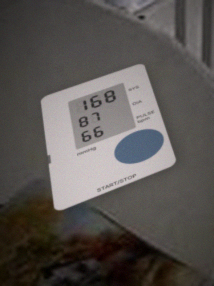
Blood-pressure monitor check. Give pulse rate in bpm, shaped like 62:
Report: 66
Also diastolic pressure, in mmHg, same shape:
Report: 87
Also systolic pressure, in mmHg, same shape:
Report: 168
